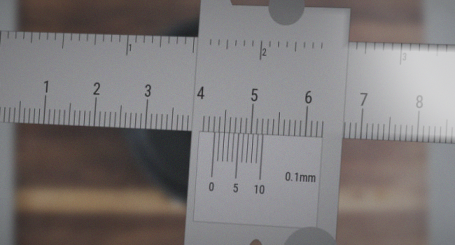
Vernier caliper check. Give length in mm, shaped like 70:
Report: 43.2
